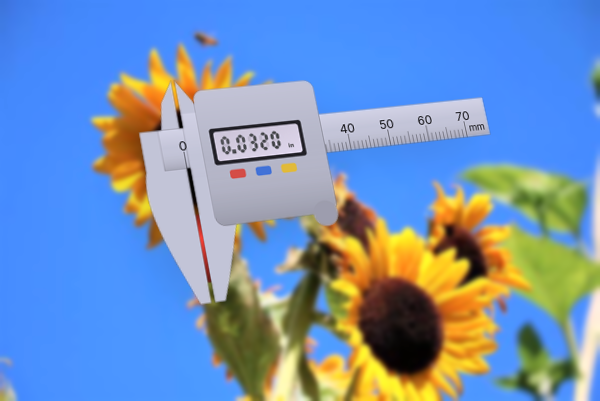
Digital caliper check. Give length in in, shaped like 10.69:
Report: 0.0320
